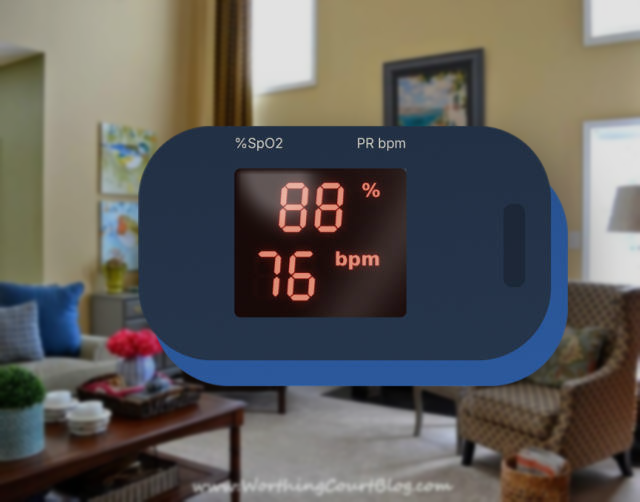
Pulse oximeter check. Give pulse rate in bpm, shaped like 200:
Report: 76
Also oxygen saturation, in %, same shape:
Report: 88
